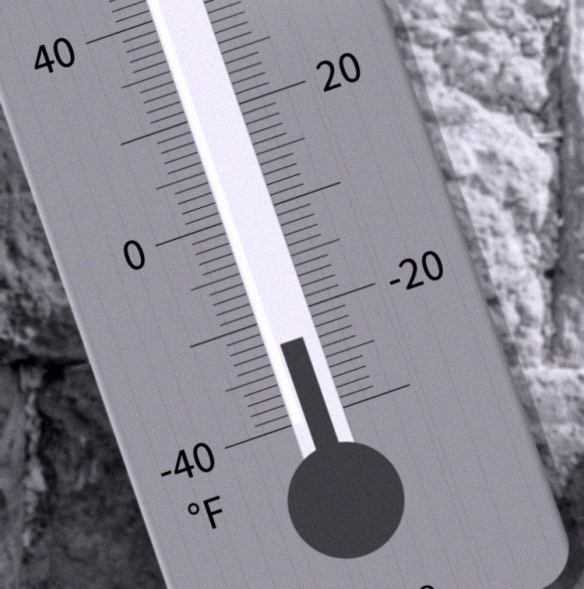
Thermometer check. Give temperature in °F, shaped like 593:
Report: -25
